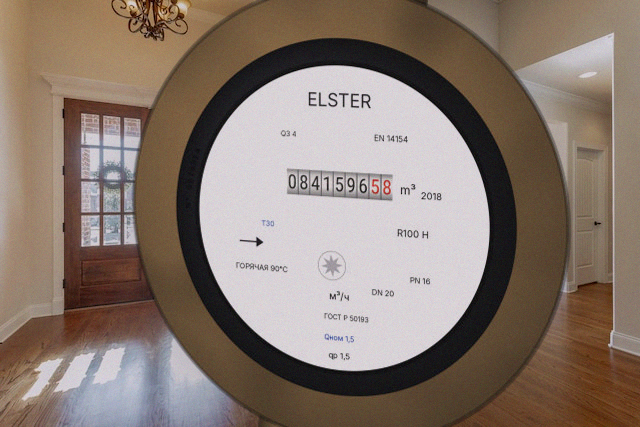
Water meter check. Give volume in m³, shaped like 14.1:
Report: 841596.58
